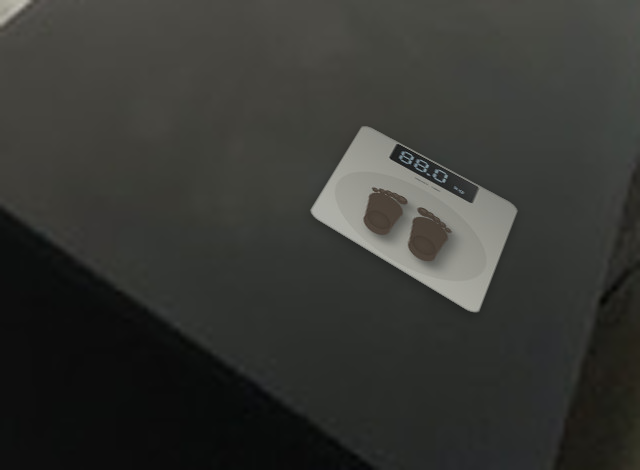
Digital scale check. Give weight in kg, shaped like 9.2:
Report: 88.0
